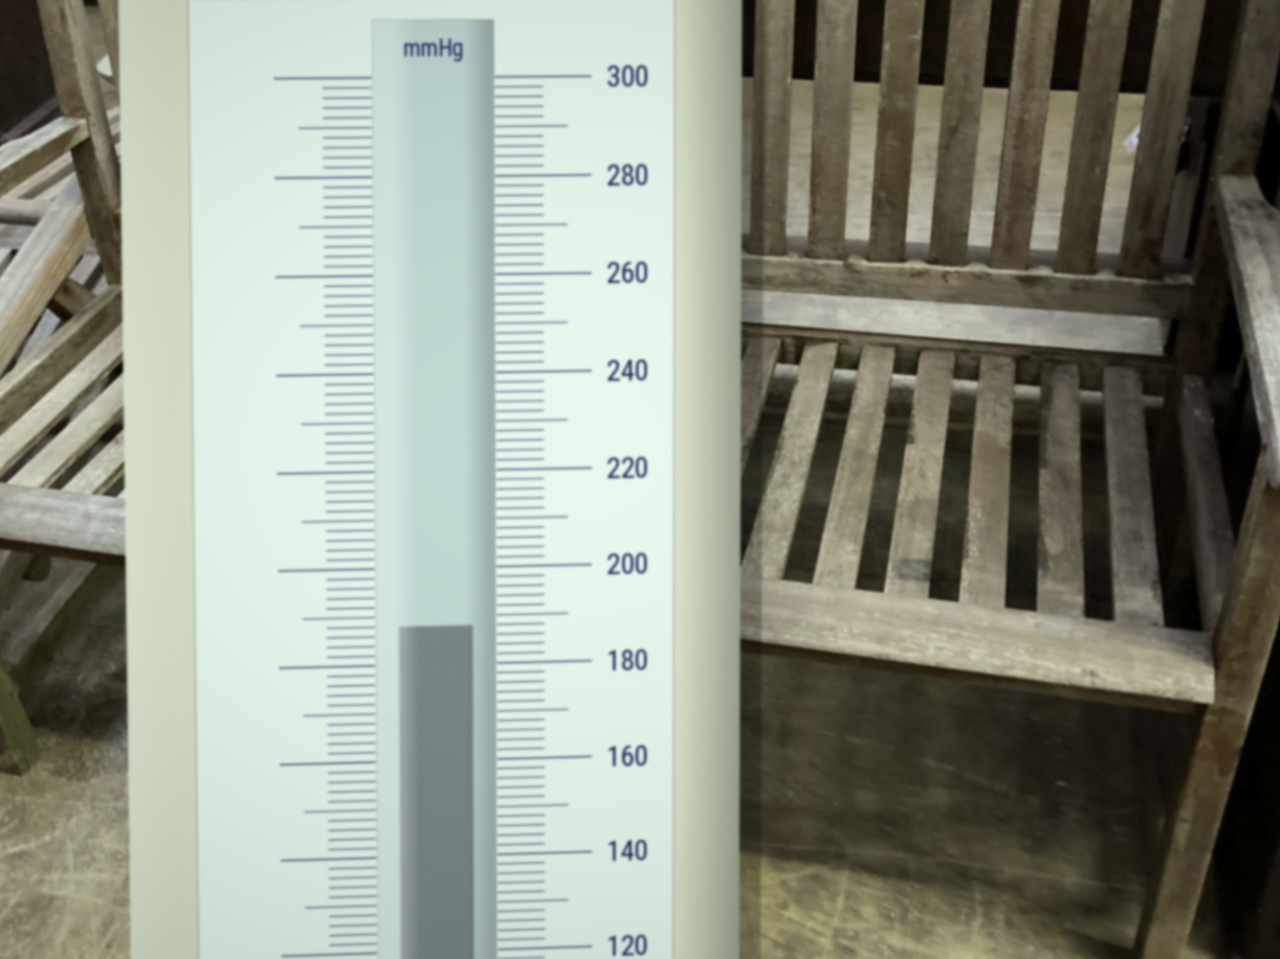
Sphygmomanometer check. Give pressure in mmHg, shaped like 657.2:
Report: 188
